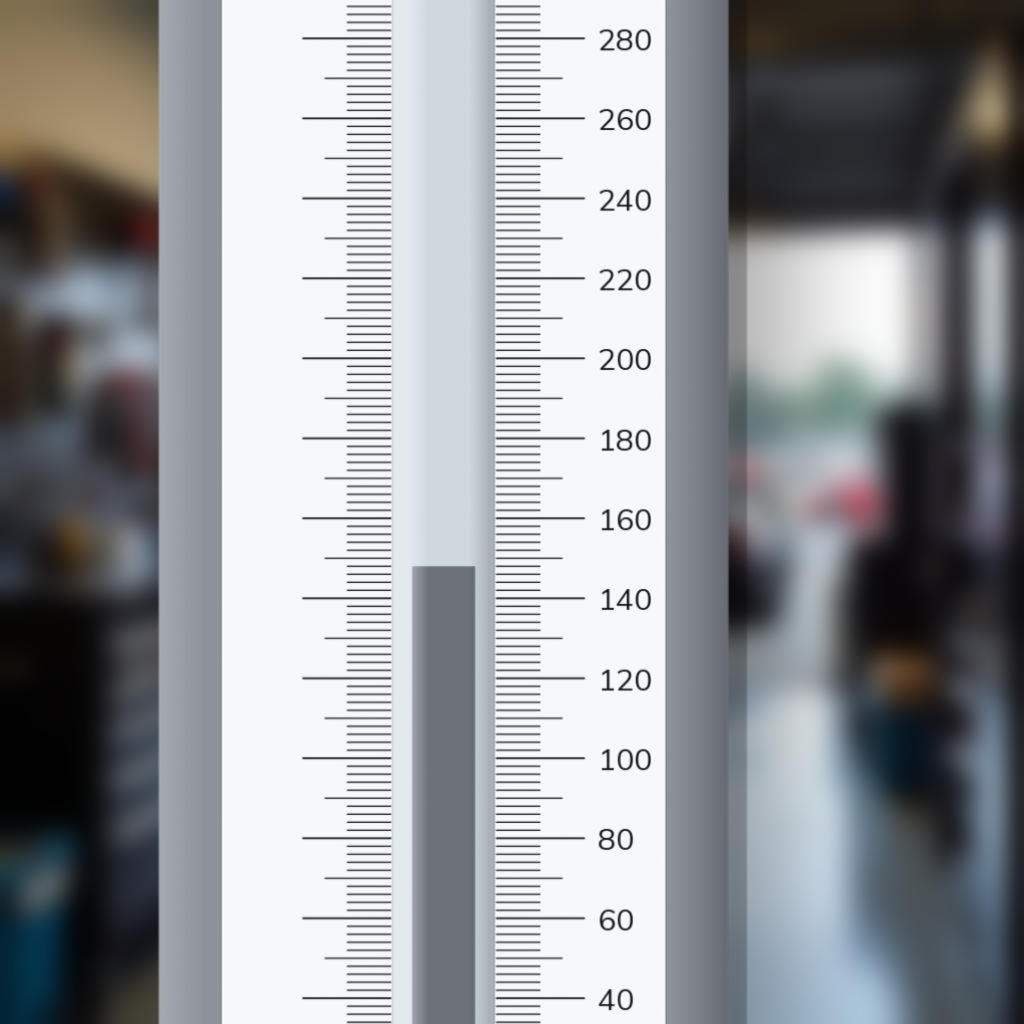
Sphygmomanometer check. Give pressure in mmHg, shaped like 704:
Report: 148
